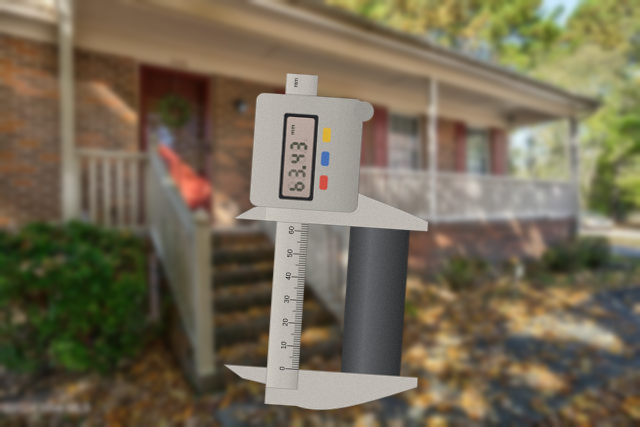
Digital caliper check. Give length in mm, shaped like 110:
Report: 63.43
